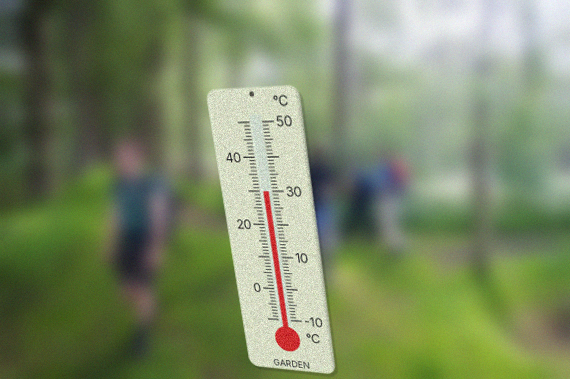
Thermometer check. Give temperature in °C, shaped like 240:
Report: 30
